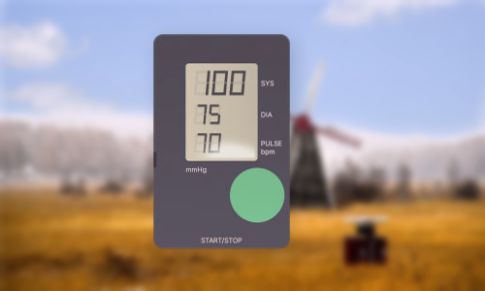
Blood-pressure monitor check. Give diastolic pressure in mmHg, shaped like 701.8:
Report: 75
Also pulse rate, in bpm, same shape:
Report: 70
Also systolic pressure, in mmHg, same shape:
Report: 100
